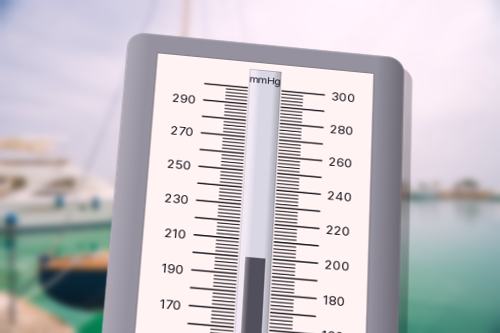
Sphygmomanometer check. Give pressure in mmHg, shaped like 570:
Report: 200
